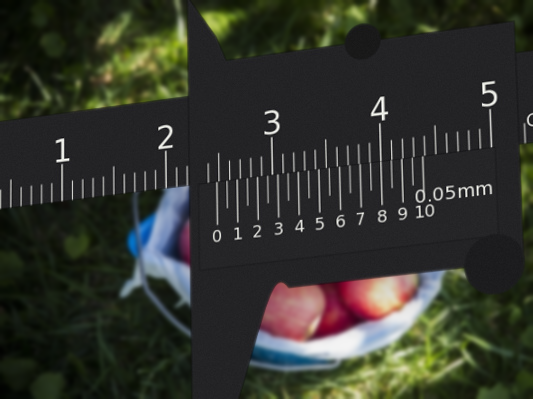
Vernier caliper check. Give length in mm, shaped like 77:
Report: 24.8
